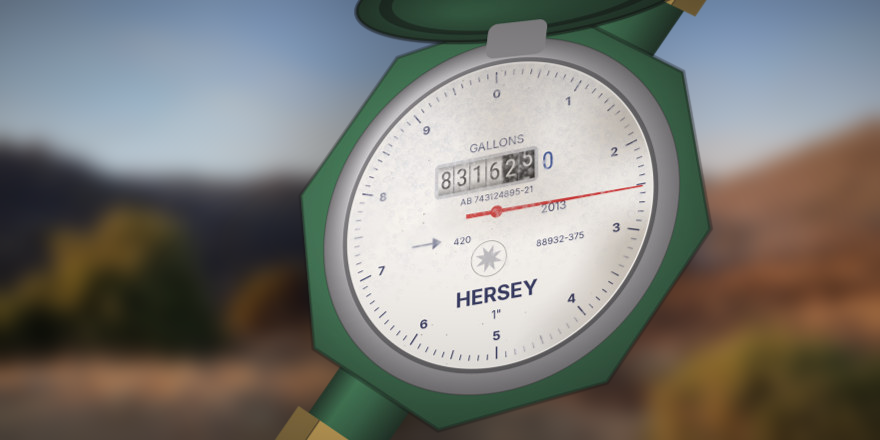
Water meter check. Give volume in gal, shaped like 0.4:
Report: 8316252.5
